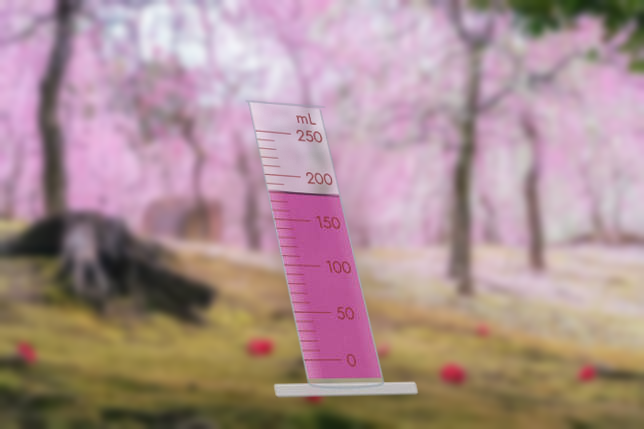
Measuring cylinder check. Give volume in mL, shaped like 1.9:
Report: 180
